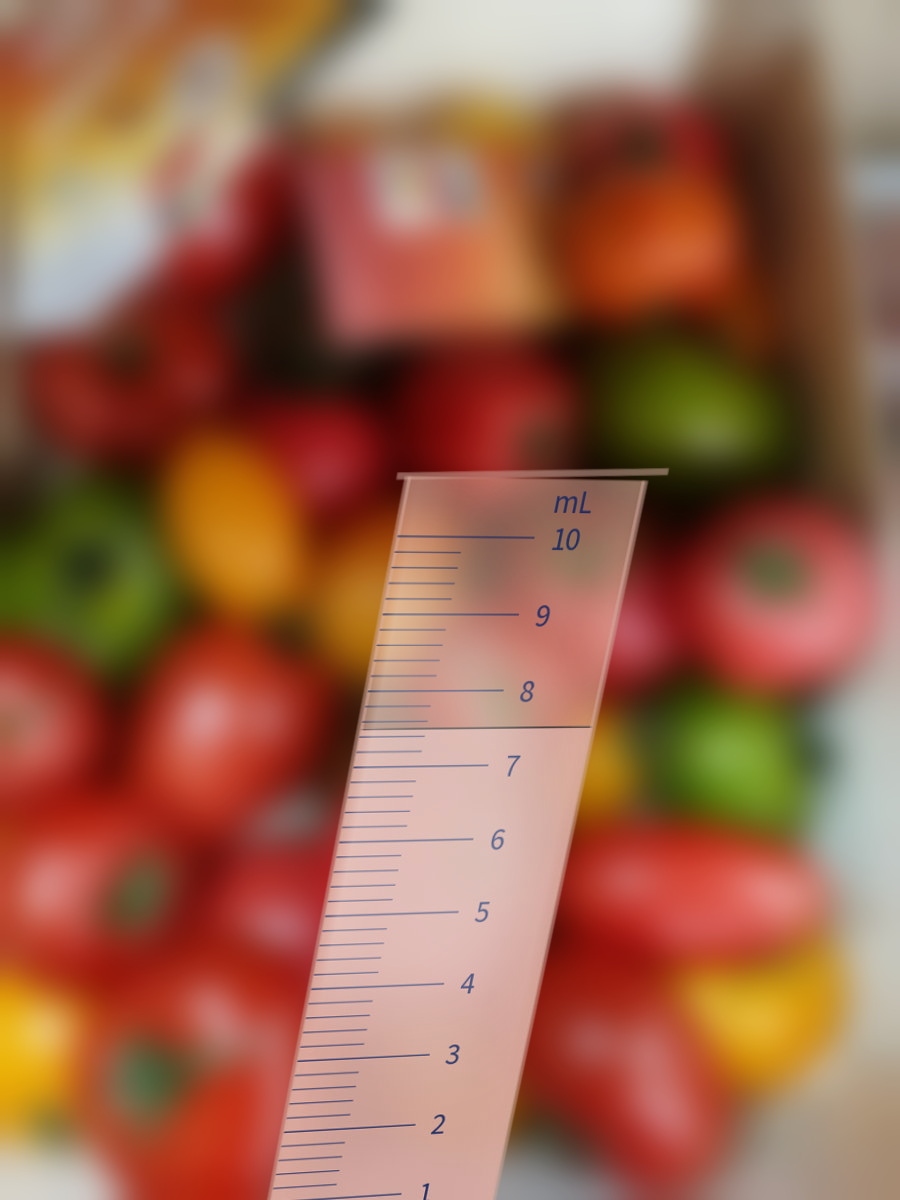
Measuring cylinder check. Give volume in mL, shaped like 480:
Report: 7.5
